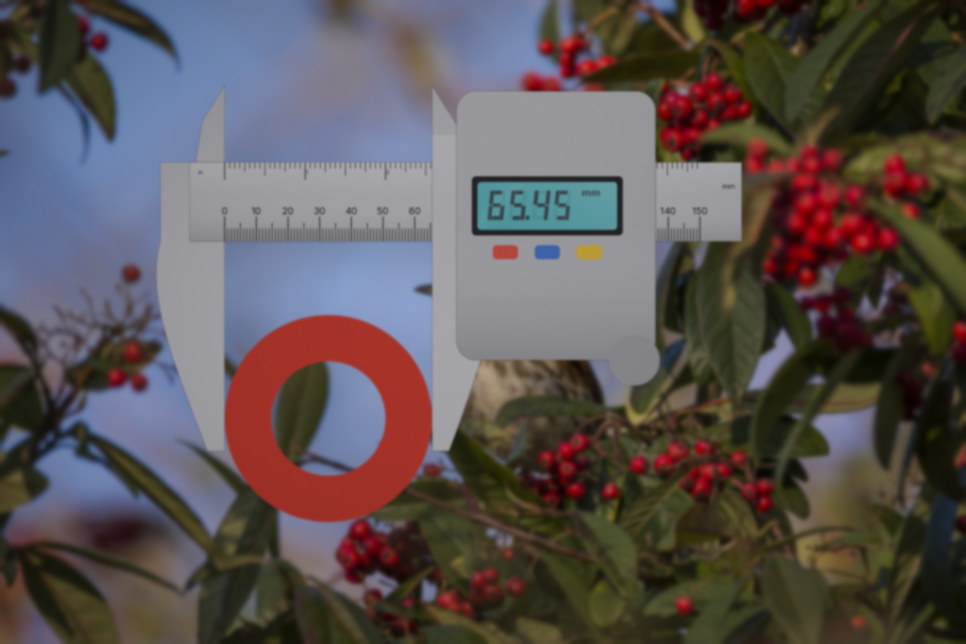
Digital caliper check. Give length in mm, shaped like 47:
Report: 65.45
